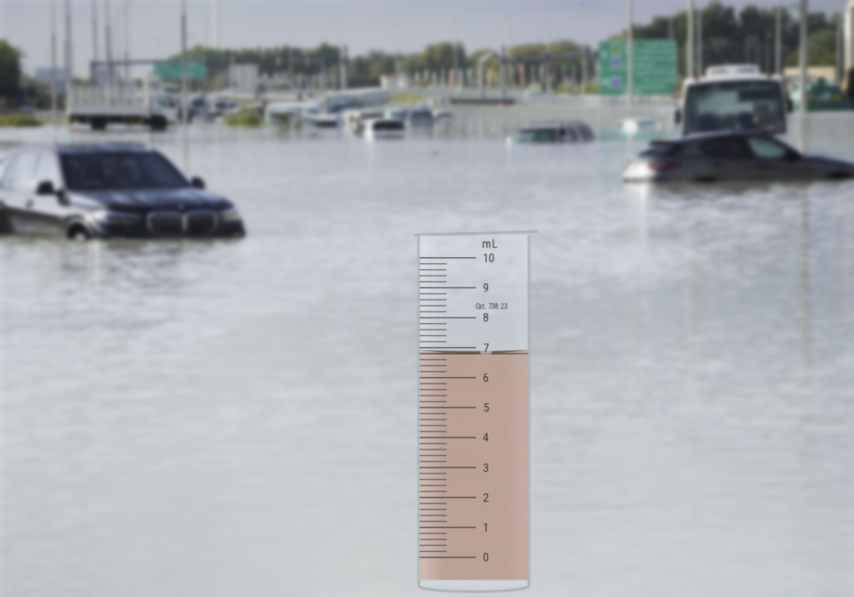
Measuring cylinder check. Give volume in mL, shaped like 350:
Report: 6.8
